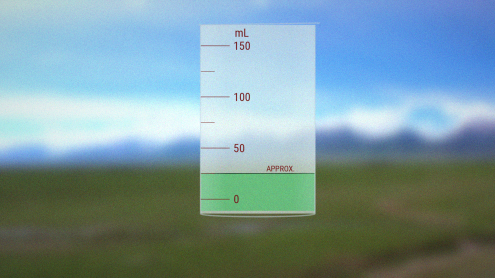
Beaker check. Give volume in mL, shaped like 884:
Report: 25
